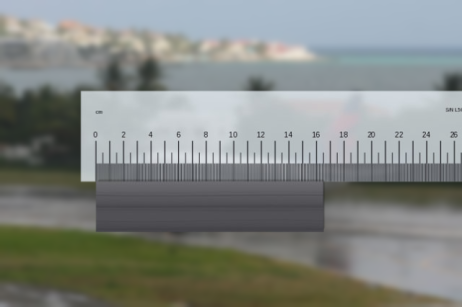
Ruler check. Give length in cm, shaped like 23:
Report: 16.5
